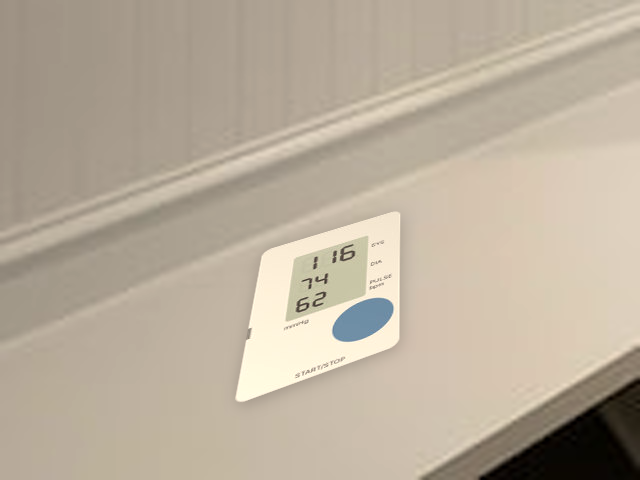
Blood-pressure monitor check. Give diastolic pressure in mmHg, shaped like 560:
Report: 74
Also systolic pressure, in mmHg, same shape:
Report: 116
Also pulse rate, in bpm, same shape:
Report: 62
